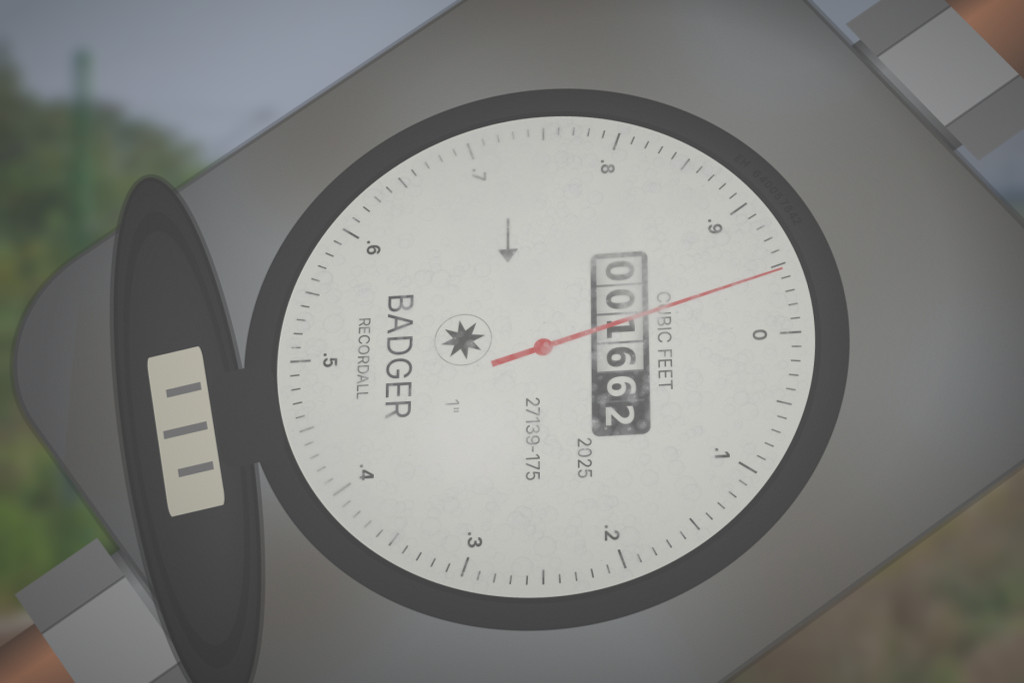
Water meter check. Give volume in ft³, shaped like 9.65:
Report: 1661.95
